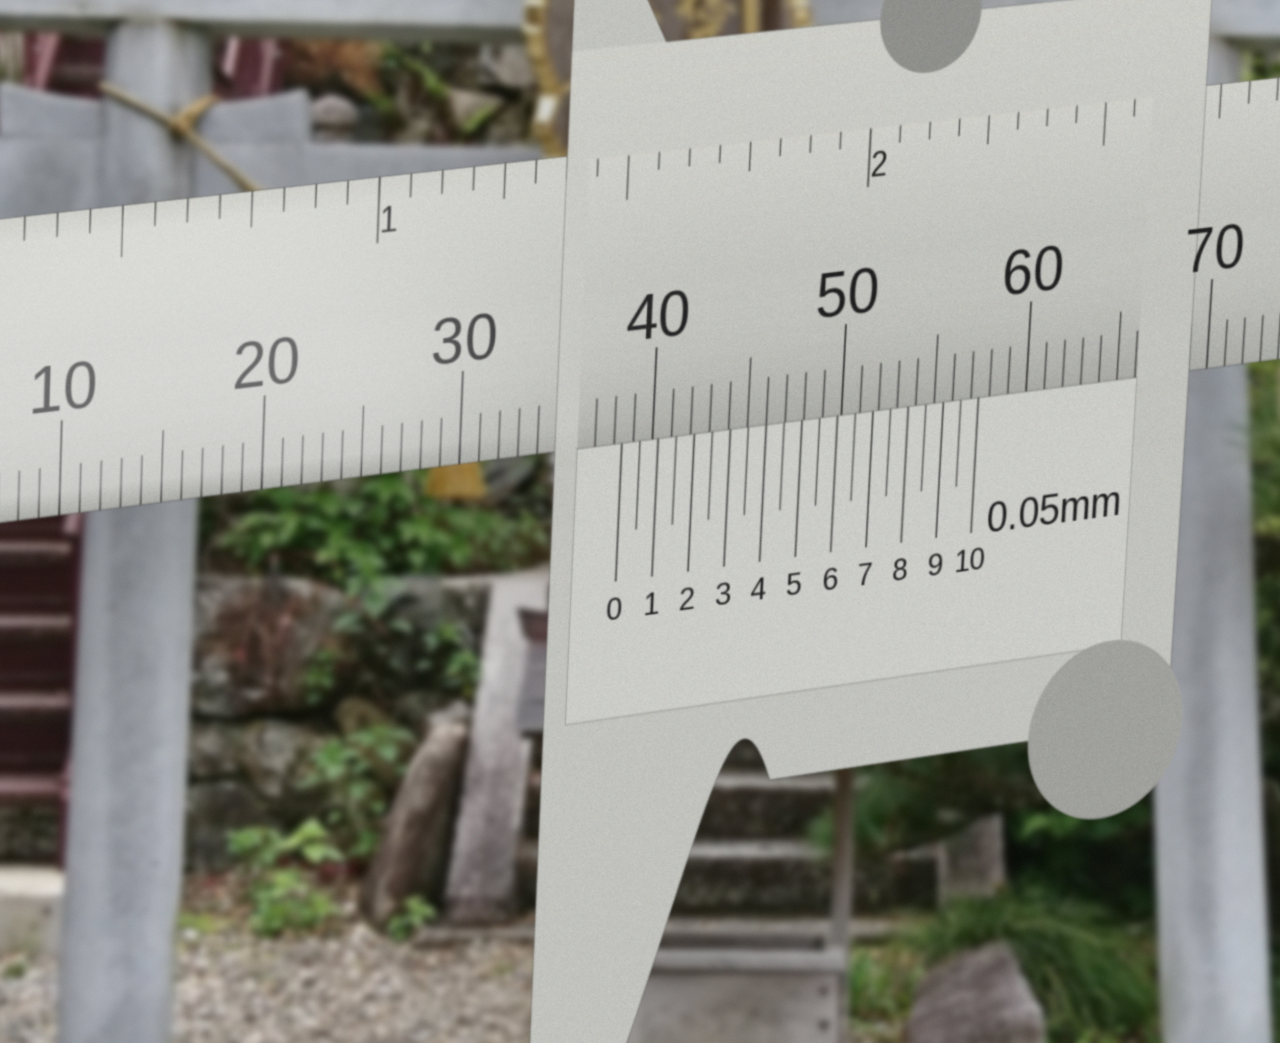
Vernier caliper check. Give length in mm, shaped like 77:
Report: 38.4
